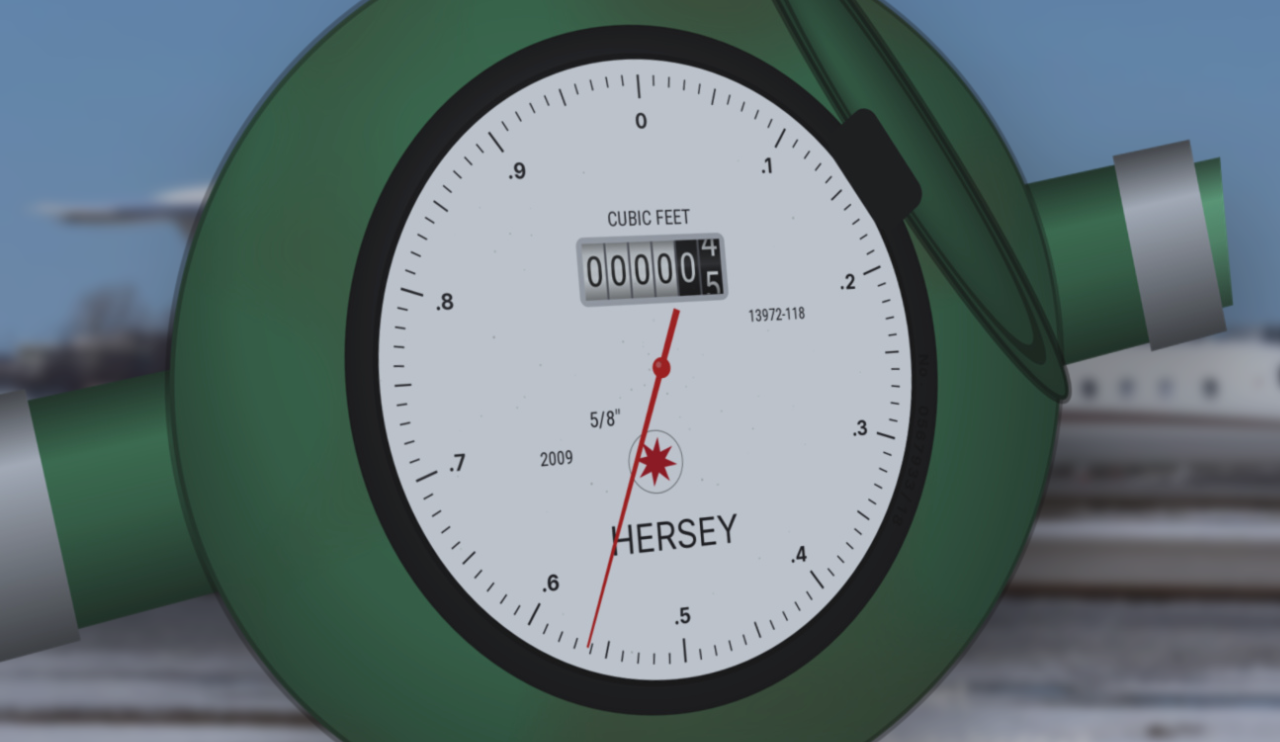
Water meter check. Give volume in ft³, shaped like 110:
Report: 4.56
